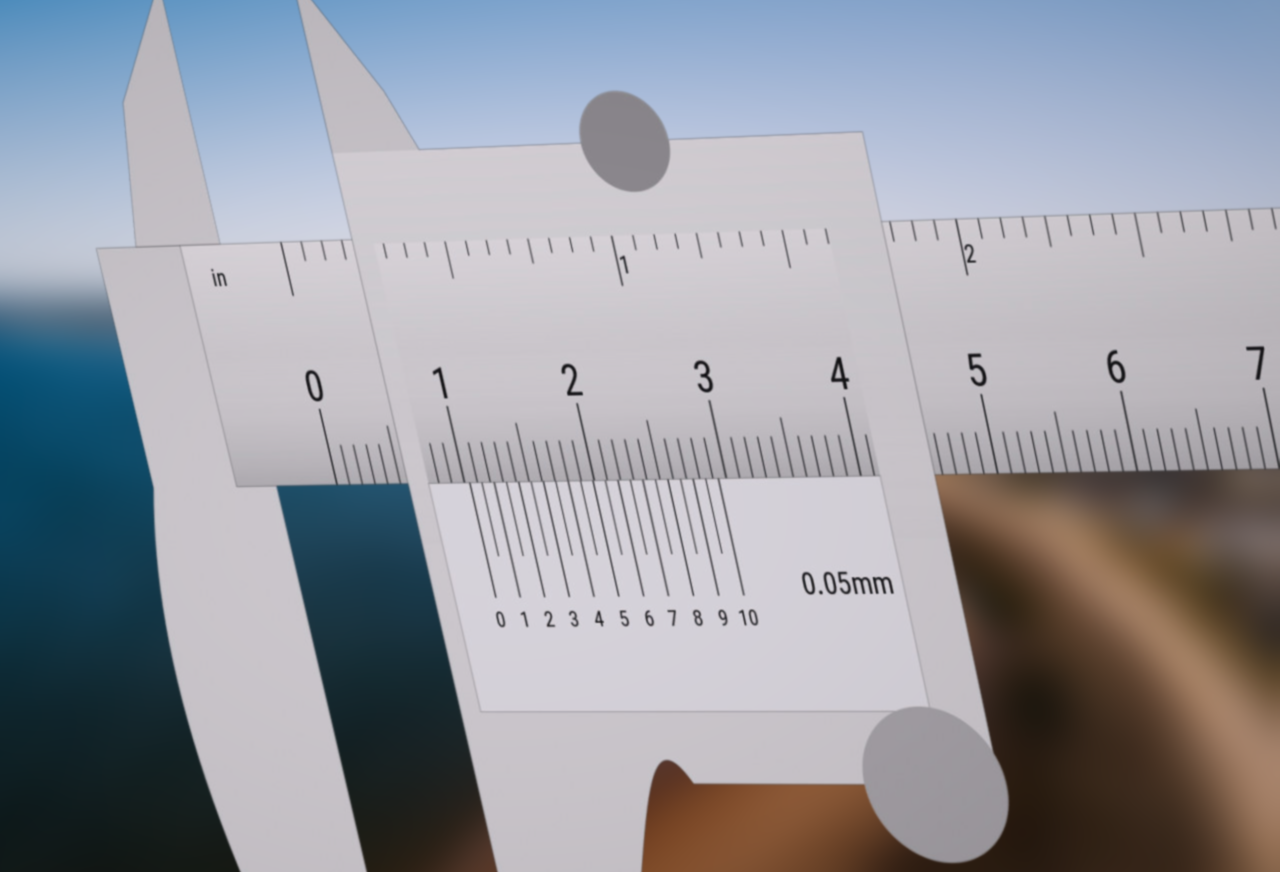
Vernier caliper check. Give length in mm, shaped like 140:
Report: 10.4
